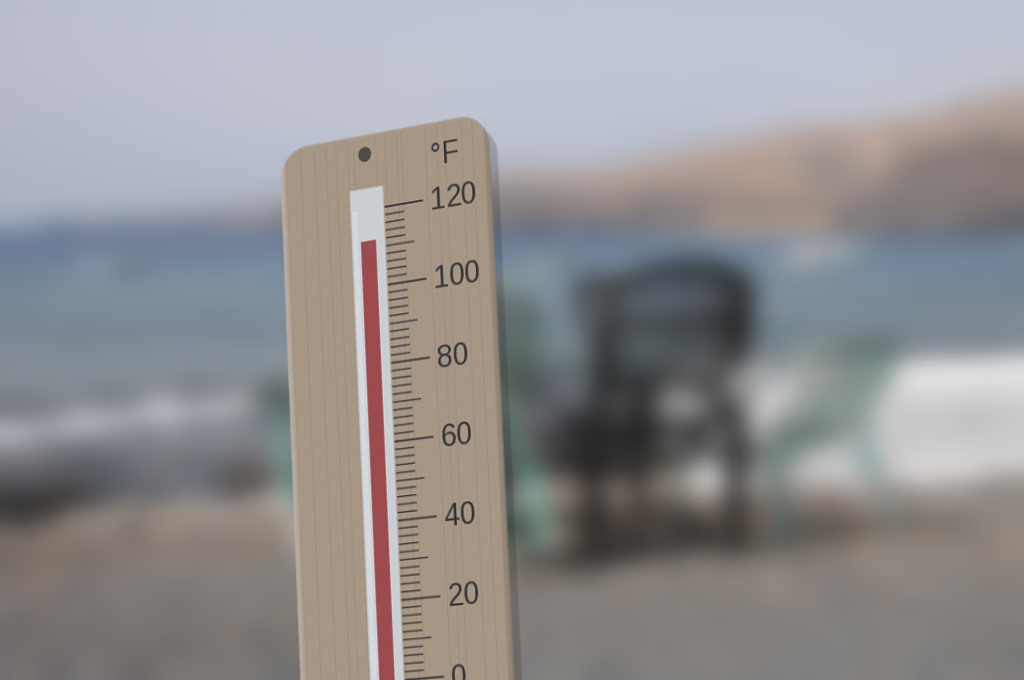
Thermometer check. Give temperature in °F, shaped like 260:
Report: 112
